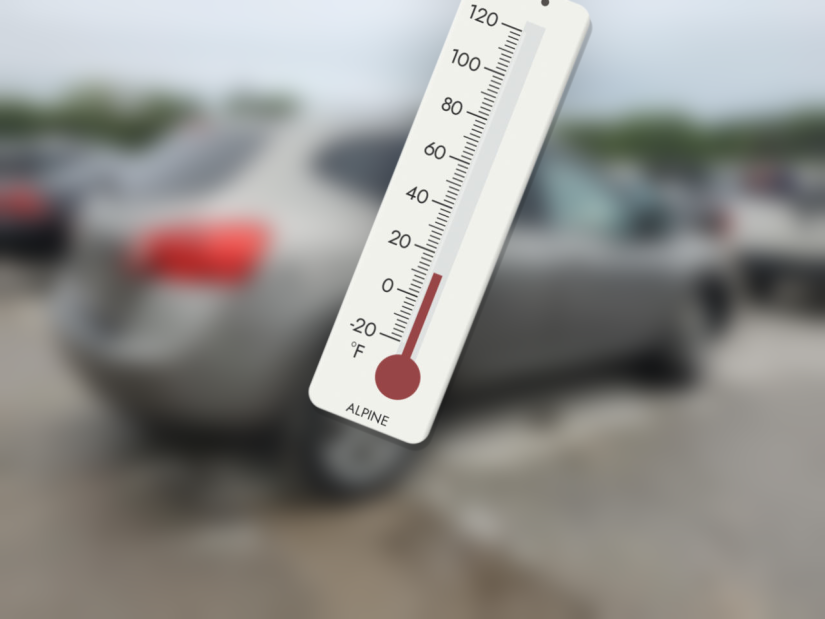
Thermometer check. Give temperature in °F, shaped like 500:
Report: 12
